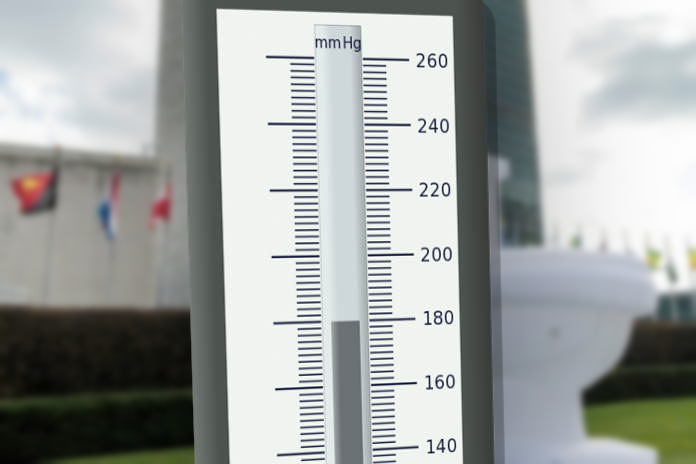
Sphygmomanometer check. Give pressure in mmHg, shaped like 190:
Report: 180
